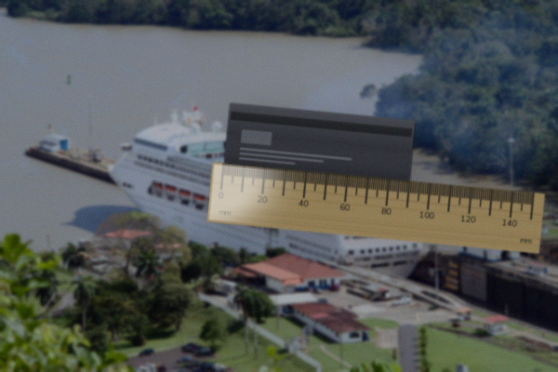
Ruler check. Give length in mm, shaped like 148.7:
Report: 90
